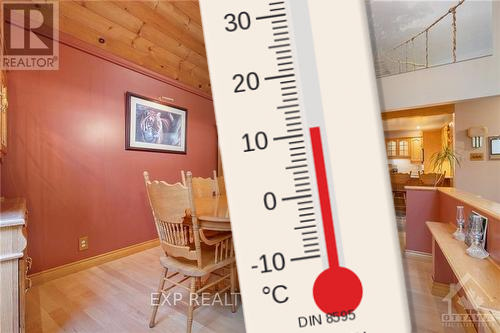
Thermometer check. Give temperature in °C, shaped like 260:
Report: 11
